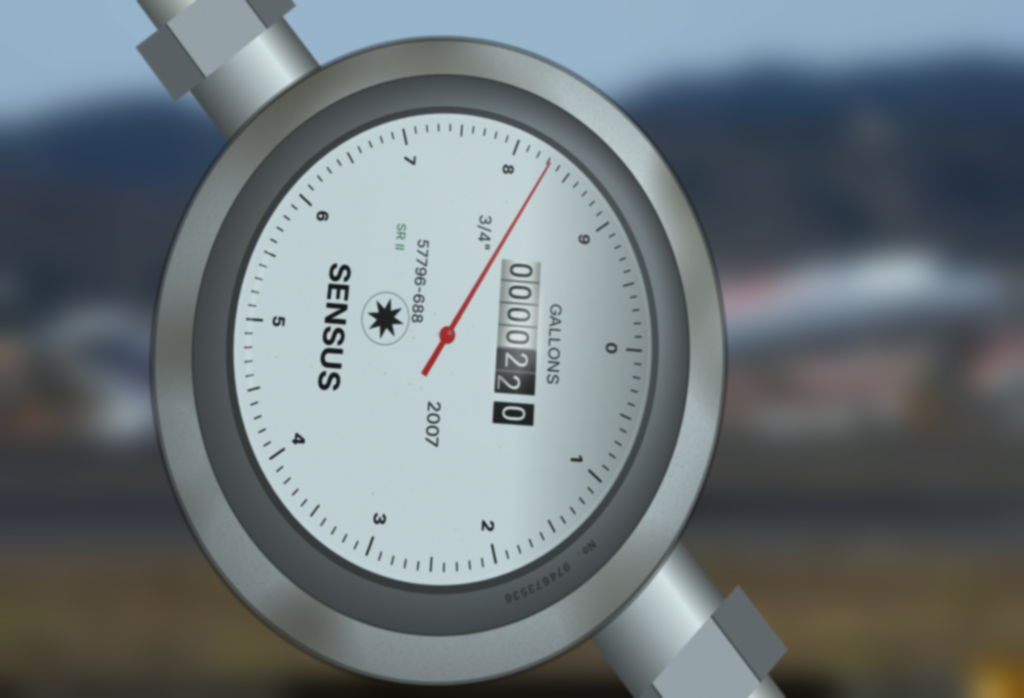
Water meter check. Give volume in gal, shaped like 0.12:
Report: 218.3
